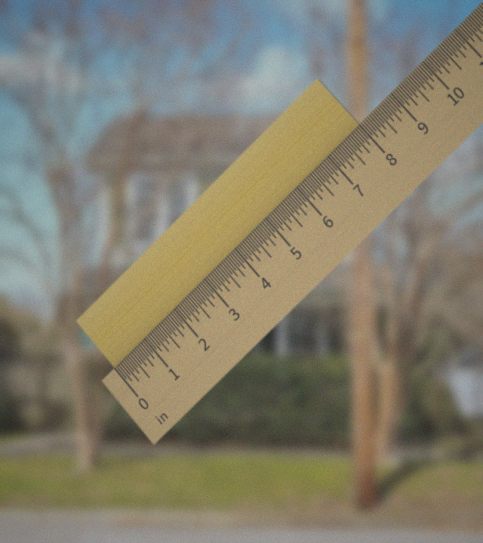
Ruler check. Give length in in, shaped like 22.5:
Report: 8
